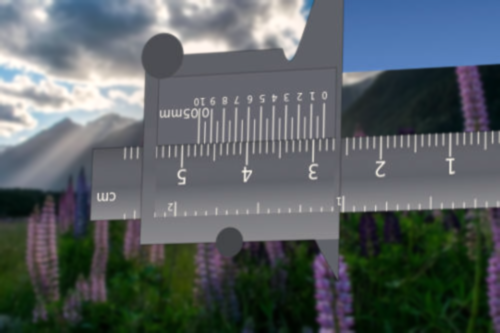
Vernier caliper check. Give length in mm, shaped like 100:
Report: 28.5
